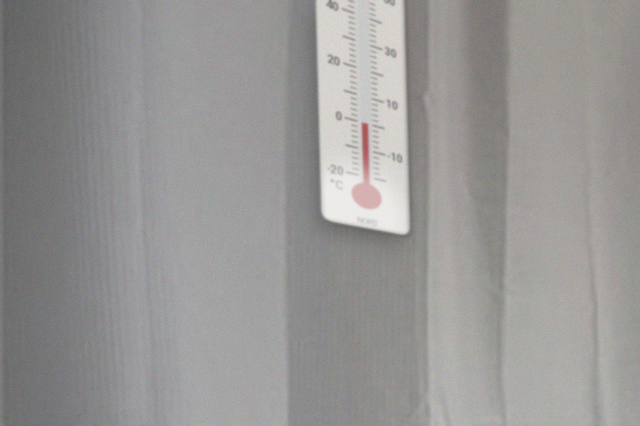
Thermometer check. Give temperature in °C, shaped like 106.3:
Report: 0
